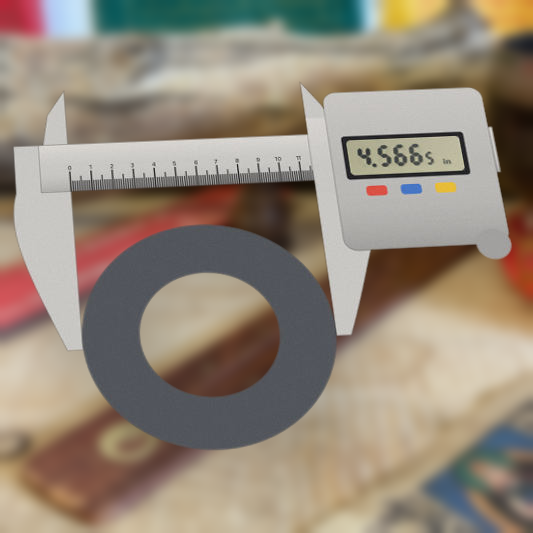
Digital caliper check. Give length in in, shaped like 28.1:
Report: 4.5665
